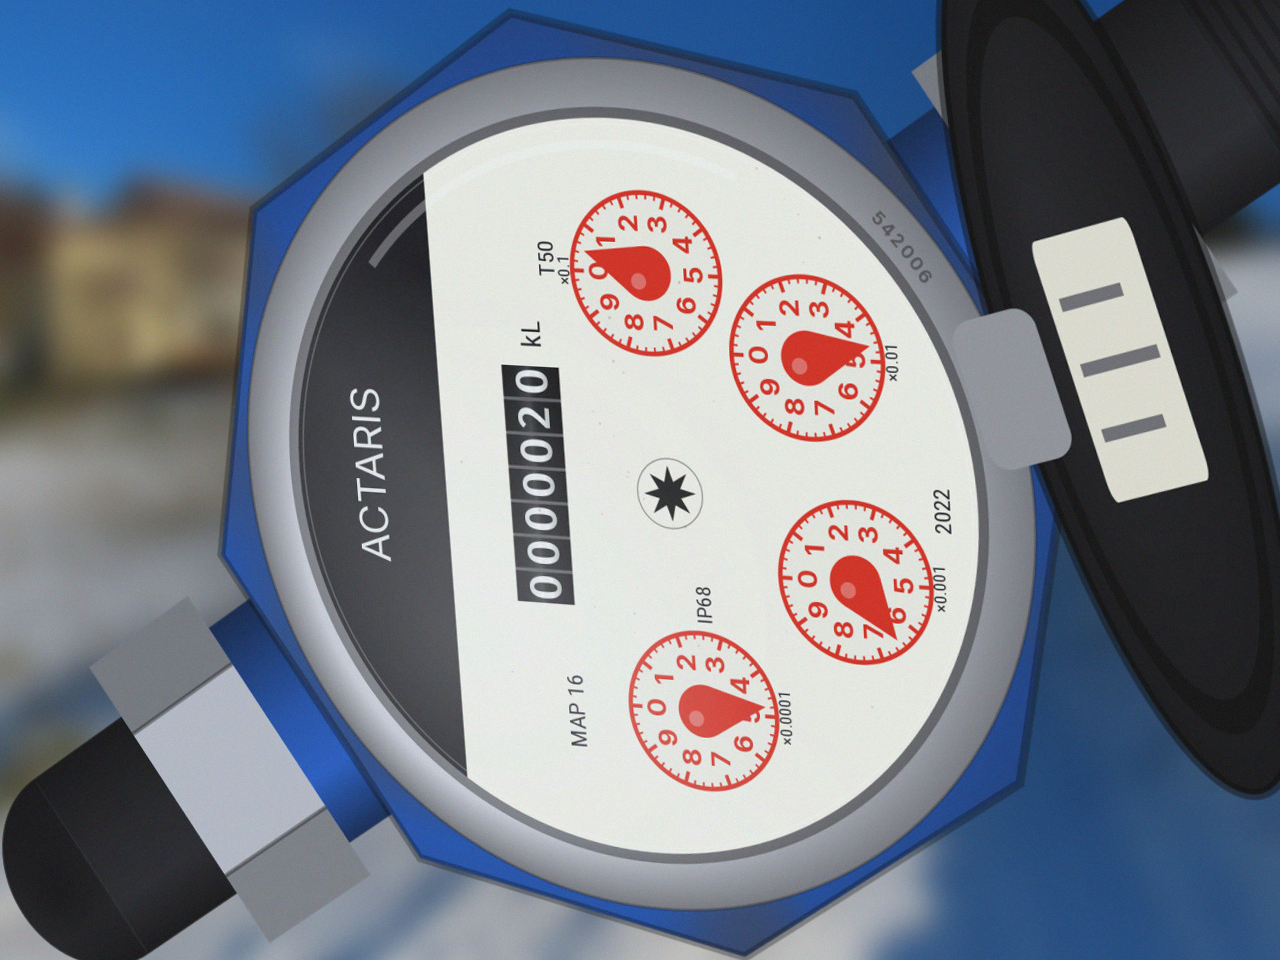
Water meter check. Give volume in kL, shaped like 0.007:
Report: 20.0464
